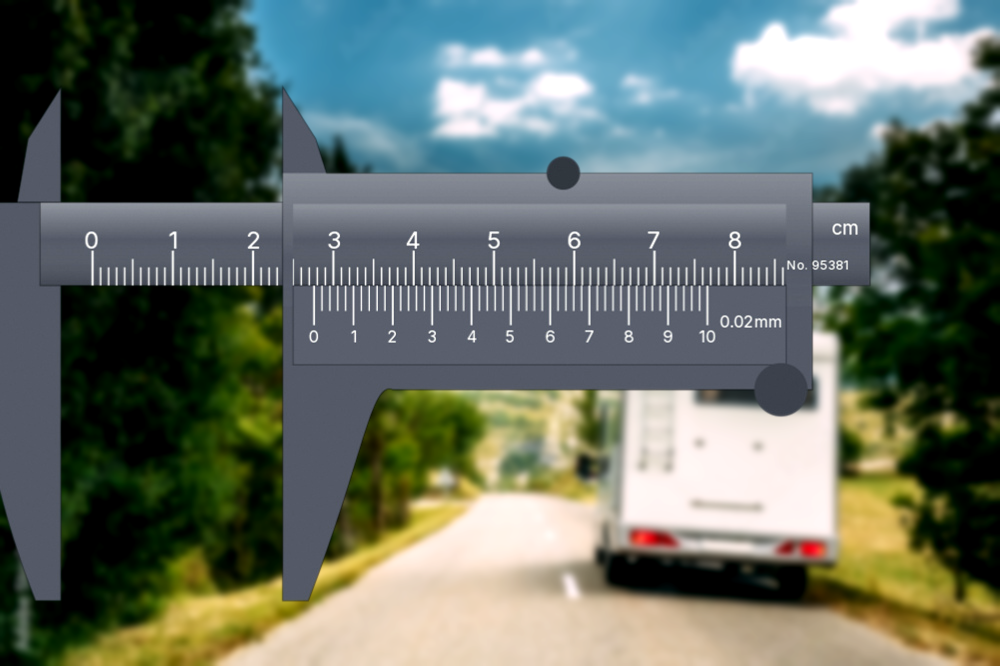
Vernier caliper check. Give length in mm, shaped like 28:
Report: 27.6
